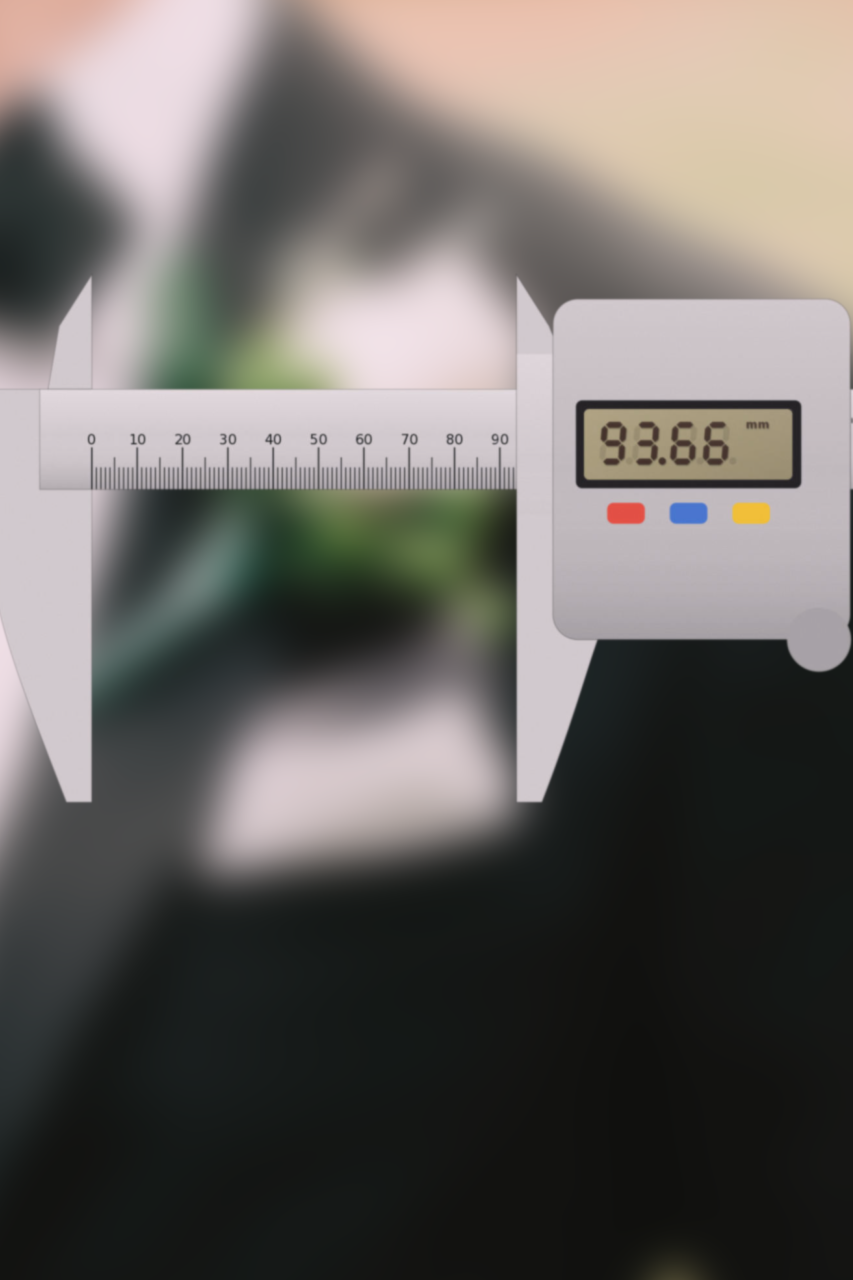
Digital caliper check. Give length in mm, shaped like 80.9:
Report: 93.66
